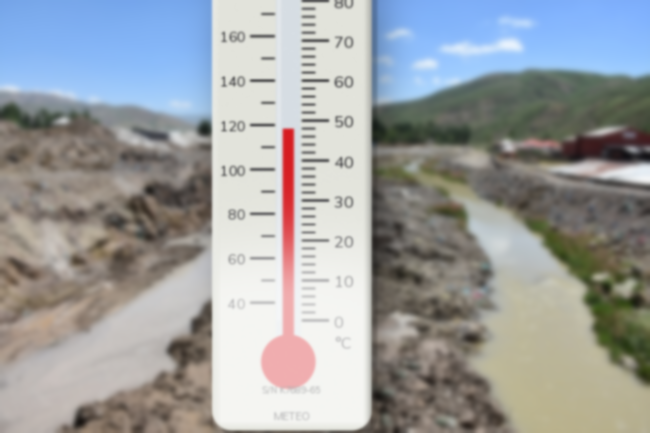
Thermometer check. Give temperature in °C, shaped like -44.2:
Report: 48
